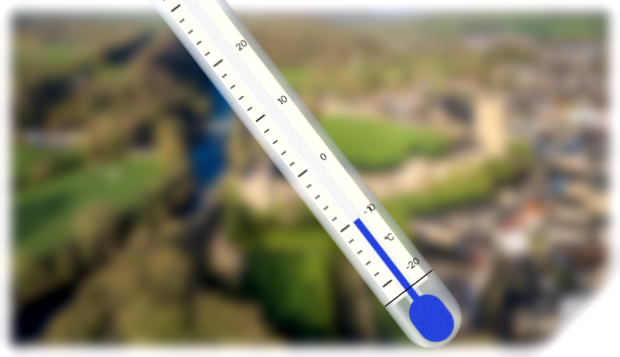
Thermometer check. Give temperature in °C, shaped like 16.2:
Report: -10
